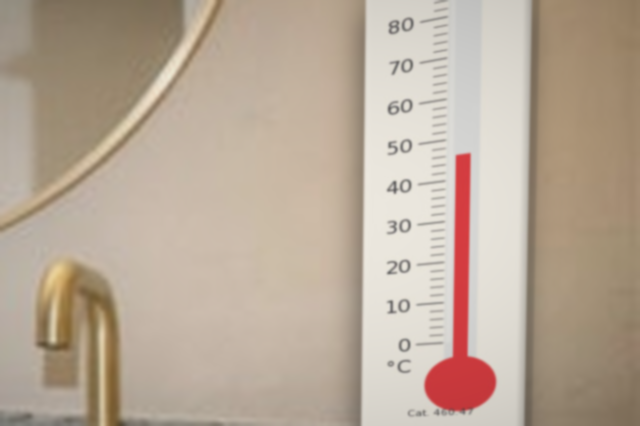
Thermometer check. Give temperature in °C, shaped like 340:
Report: 46
